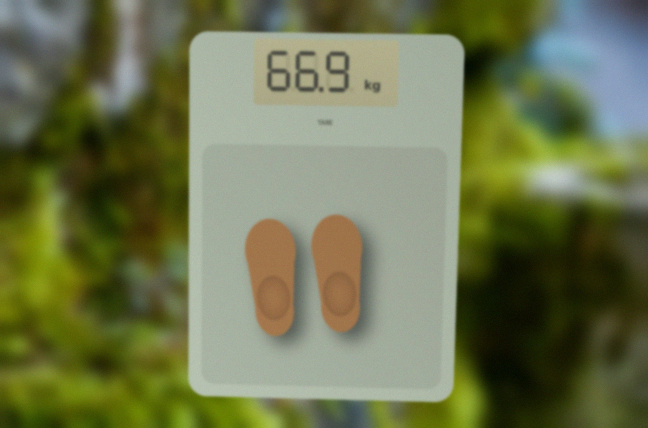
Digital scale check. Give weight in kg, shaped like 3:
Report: 66.9
